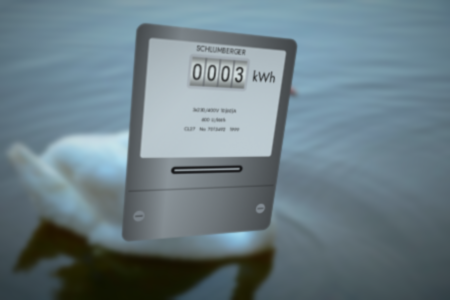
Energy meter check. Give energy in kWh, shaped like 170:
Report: 3
